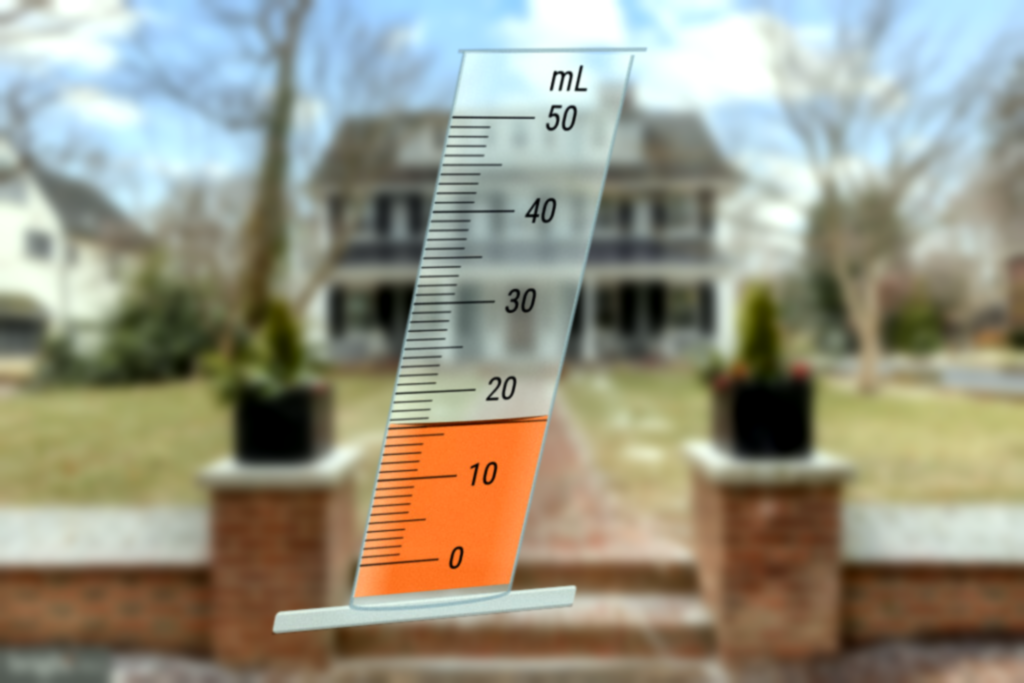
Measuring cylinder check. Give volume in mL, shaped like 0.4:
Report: 16
